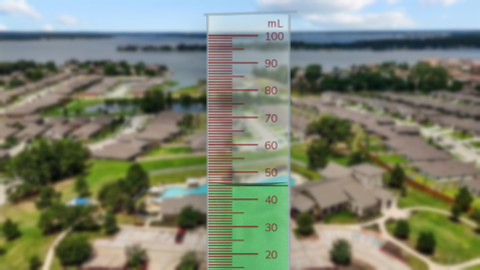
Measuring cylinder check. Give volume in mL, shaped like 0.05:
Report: 45
